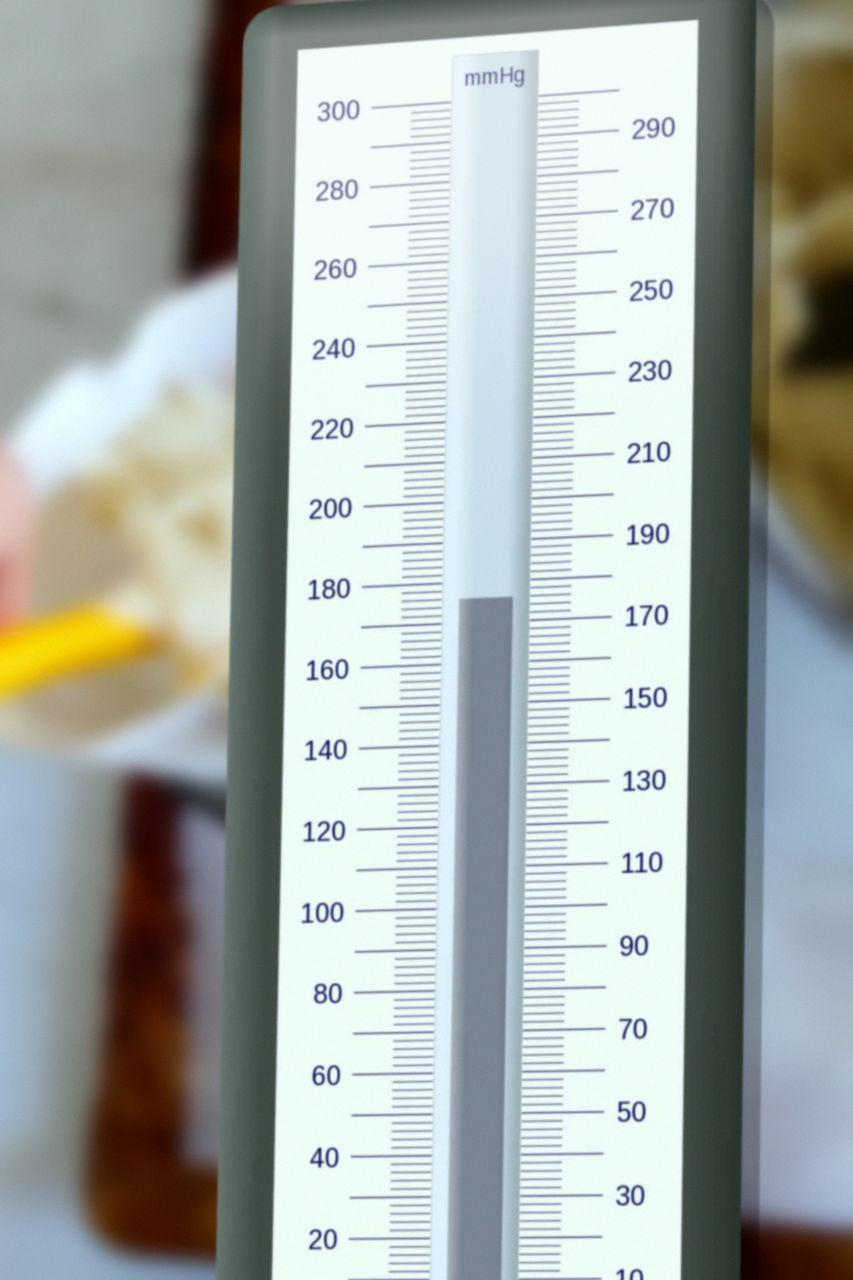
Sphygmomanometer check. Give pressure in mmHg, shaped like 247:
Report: 176
